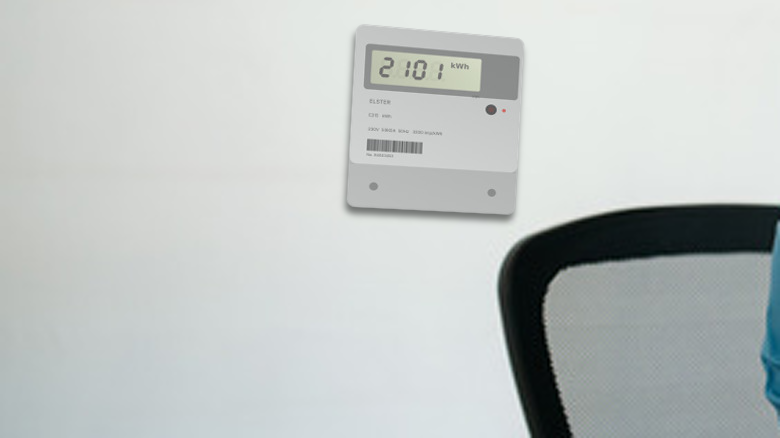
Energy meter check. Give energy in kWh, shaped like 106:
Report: 2101
